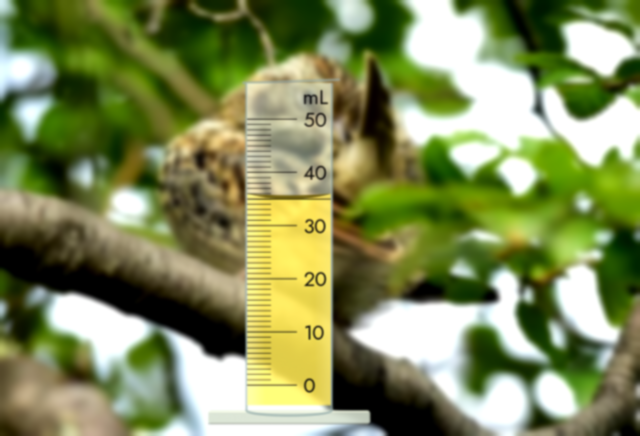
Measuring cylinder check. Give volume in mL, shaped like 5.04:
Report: 35
